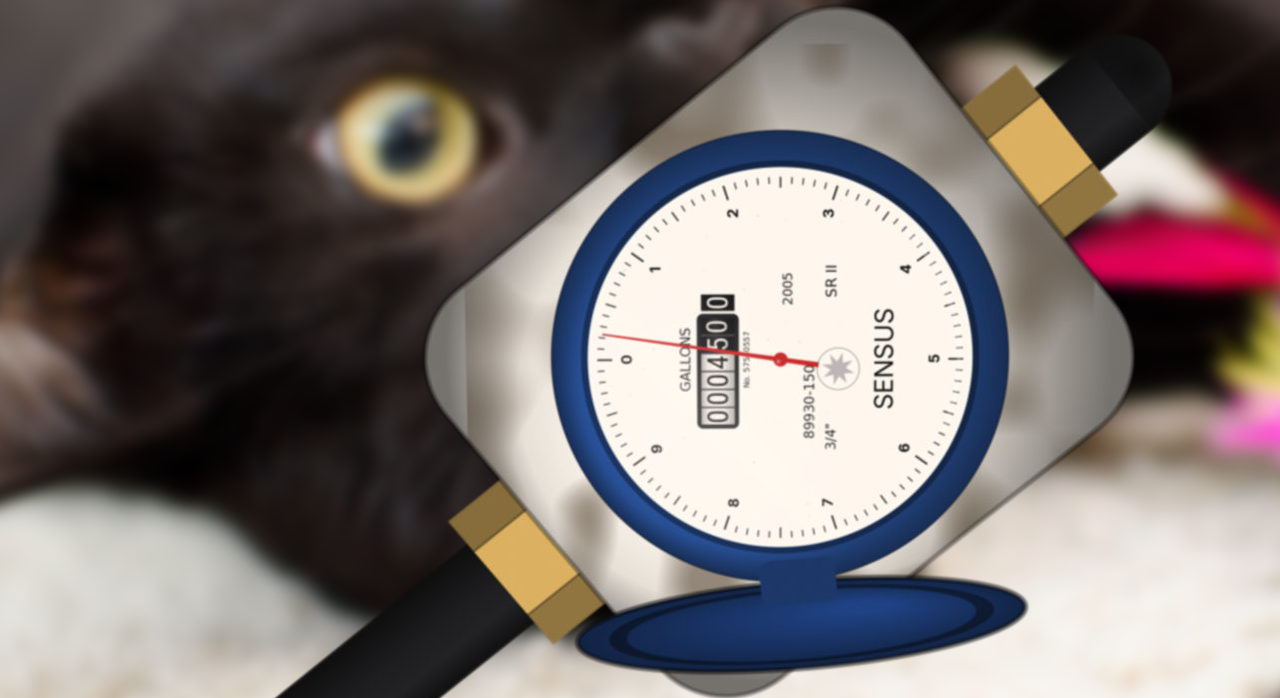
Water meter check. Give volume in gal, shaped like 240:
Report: 4500.2
